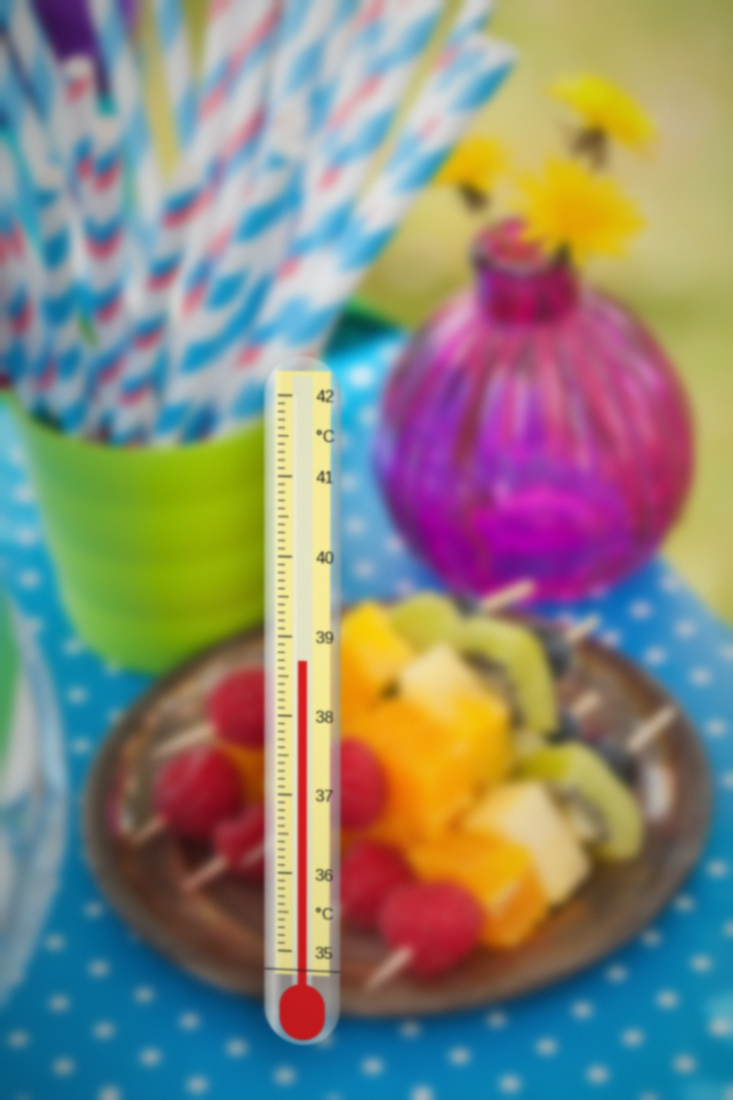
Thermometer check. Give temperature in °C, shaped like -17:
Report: 38.7
